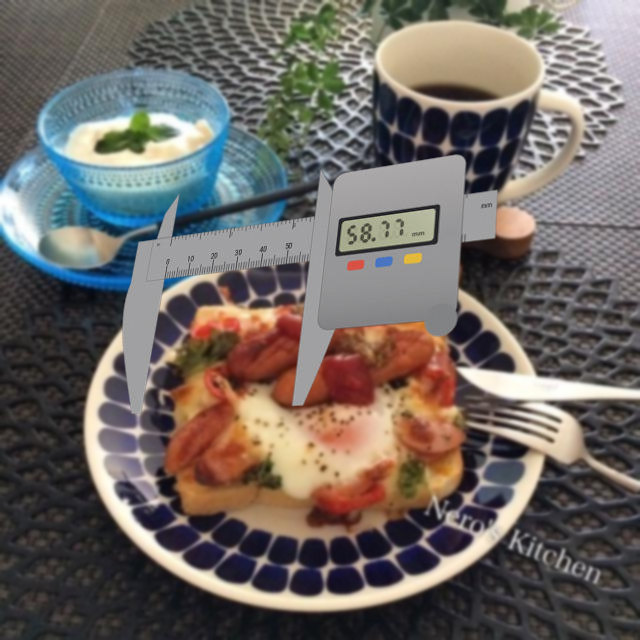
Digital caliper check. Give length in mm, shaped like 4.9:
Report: 58.77
